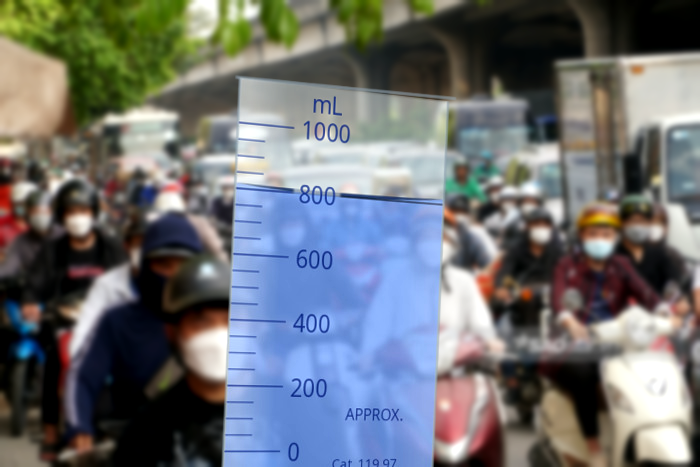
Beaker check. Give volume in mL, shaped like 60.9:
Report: 800
